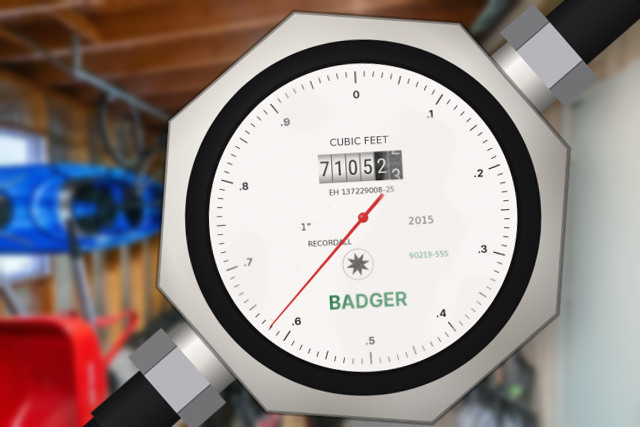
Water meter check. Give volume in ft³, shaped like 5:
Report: 710522.62
